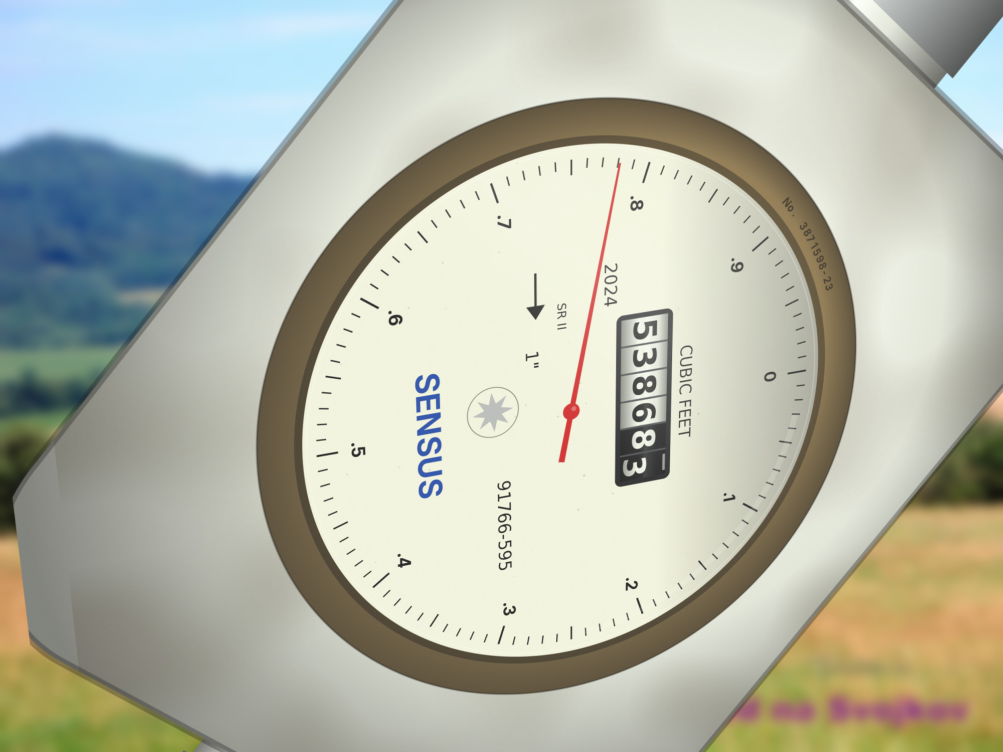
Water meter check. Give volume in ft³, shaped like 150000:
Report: 538682.78
